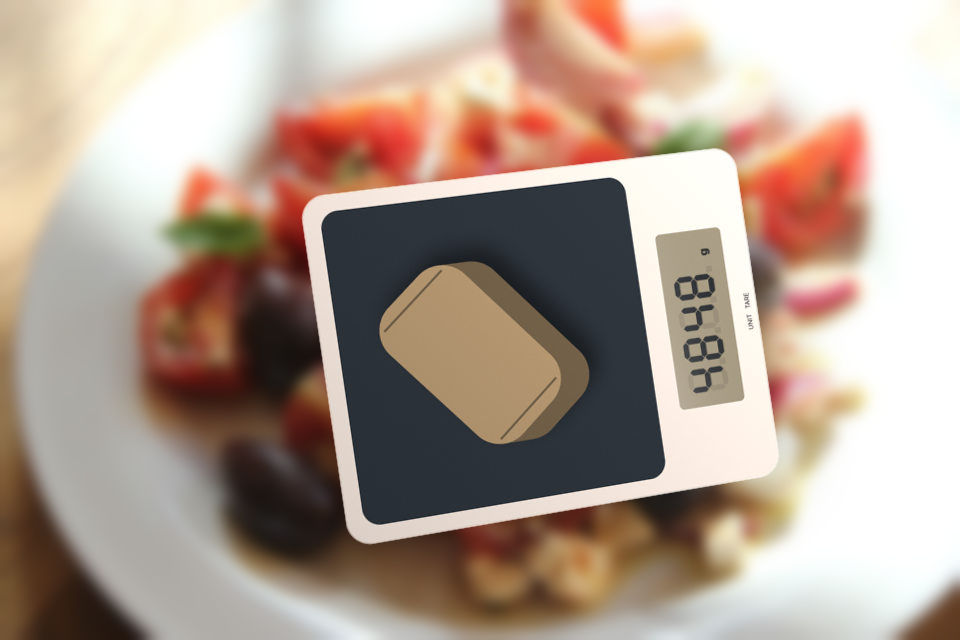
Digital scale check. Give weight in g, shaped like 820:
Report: 4848
